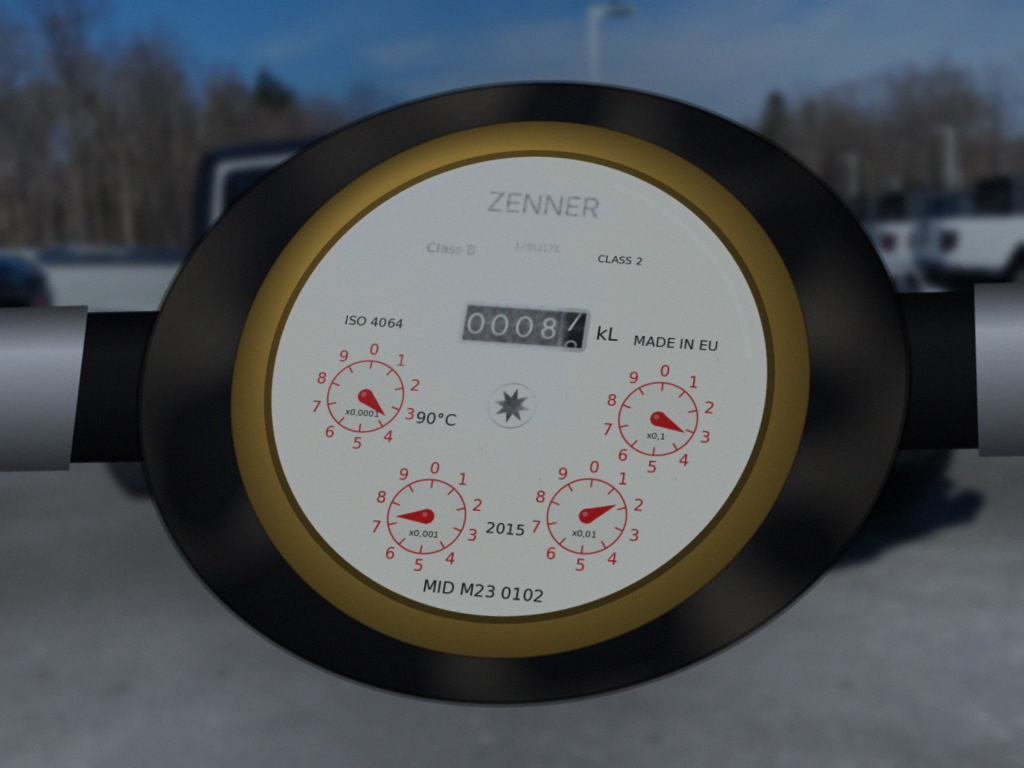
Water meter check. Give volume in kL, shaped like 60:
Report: 87.3173
